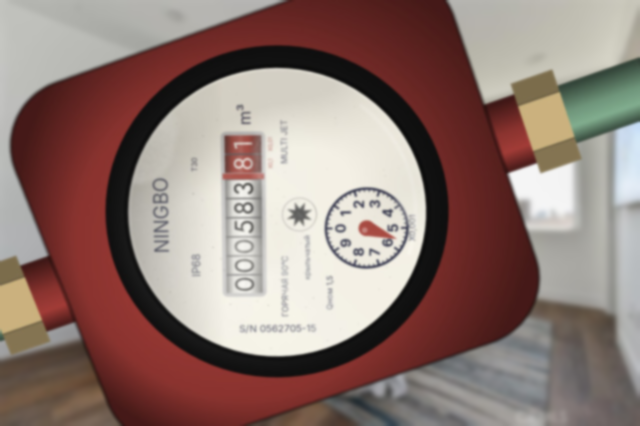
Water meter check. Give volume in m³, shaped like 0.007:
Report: 583.815
